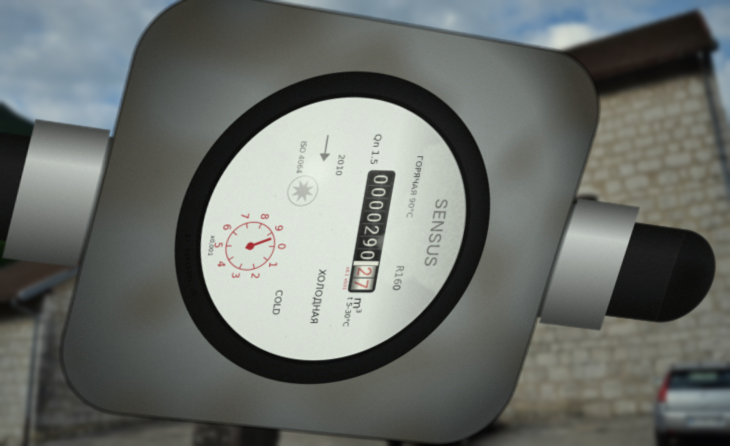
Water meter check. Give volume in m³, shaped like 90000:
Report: 290.269
